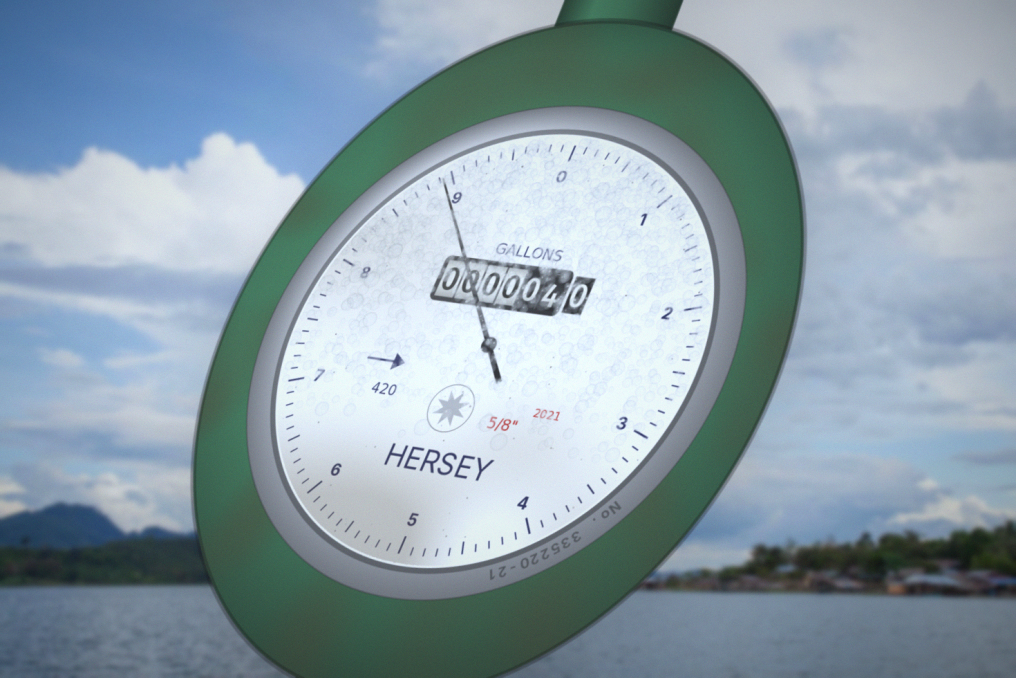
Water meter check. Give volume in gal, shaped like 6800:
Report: 38.9
